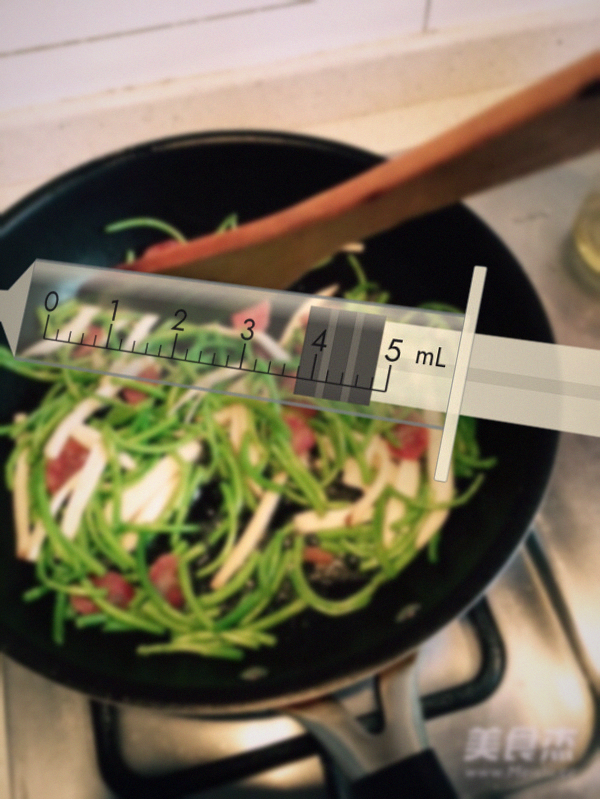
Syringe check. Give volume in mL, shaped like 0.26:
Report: 3.8
